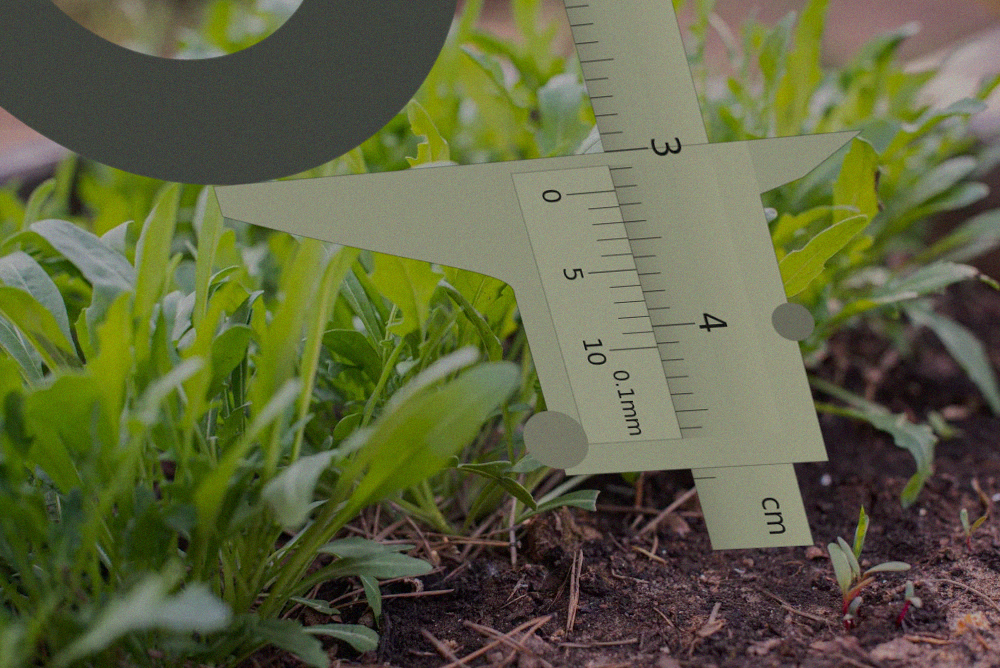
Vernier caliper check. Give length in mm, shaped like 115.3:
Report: 32.2
